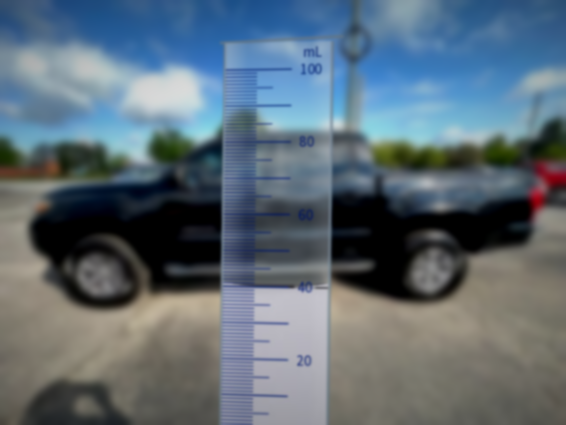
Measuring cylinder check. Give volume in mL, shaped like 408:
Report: 40
